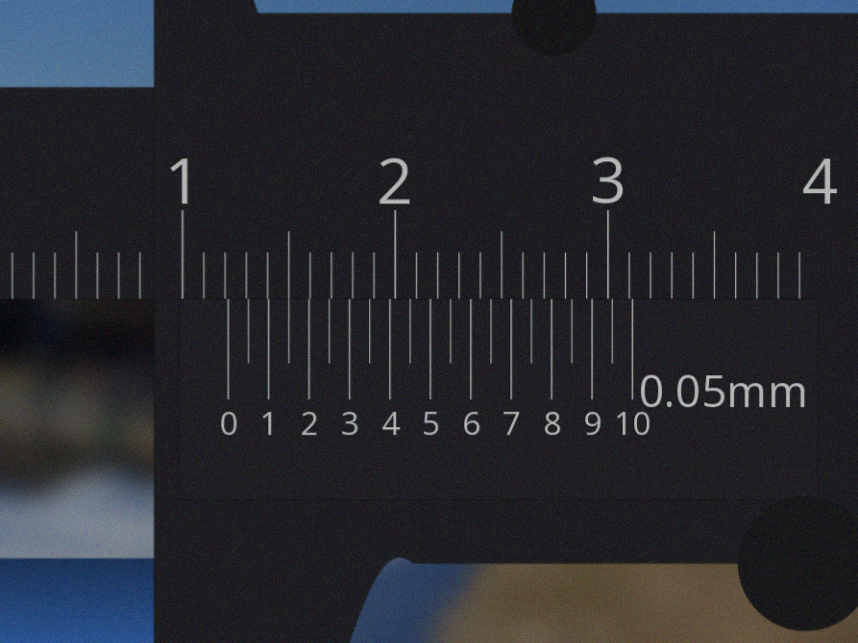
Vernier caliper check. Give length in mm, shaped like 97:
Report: 12.15
